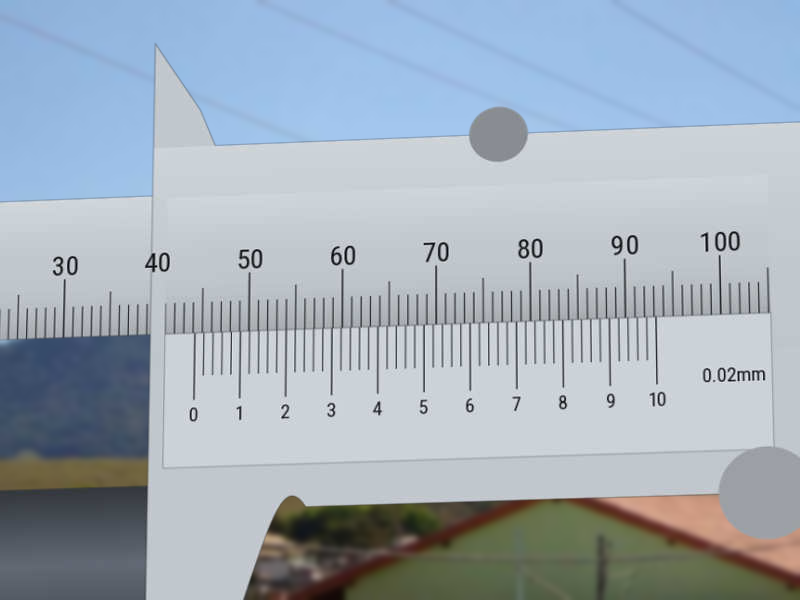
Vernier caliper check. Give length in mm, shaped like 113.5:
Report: 44.2
